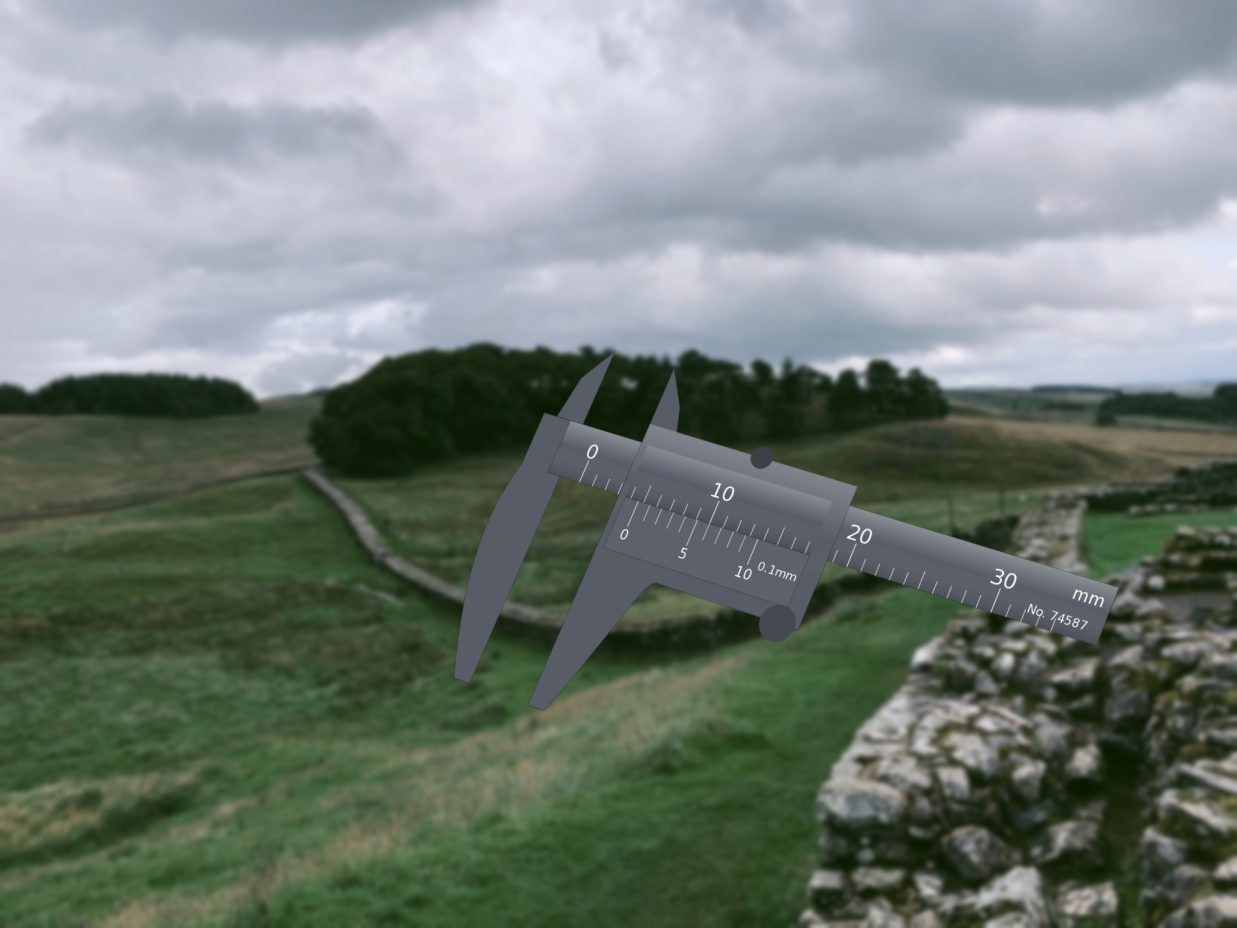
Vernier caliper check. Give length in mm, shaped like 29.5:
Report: 4.6
